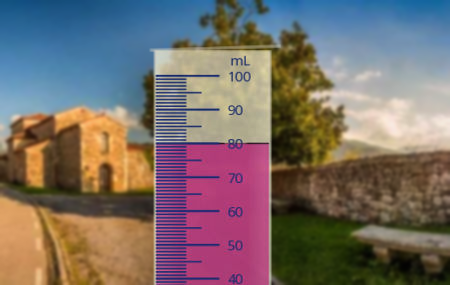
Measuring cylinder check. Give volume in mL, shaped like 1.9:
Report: 80
